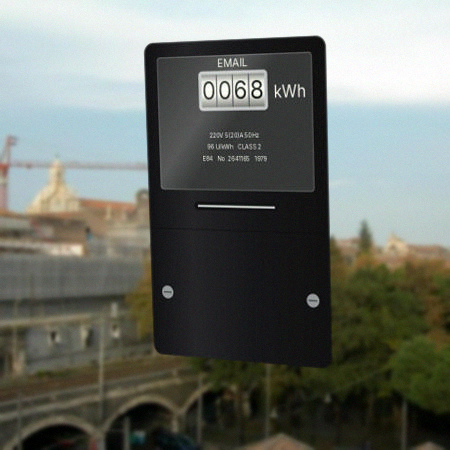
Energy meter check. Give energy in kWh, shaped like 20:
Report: 68
